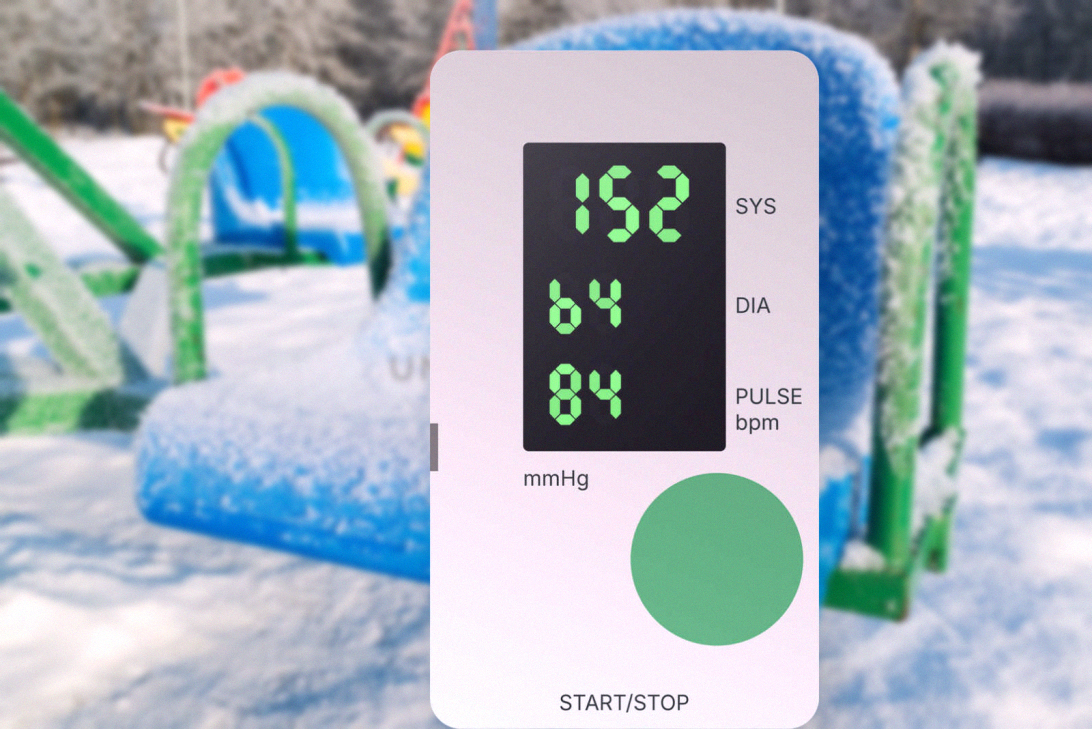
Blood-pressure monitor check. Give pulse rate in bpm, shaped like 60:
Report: 84
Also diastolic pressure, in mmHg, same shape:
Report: 64
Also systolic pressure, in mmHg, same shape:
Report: 152
